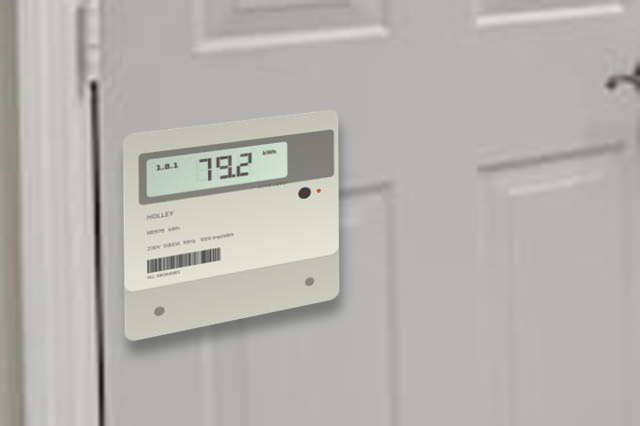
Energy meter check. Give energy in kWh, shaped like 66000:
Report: 79.2
